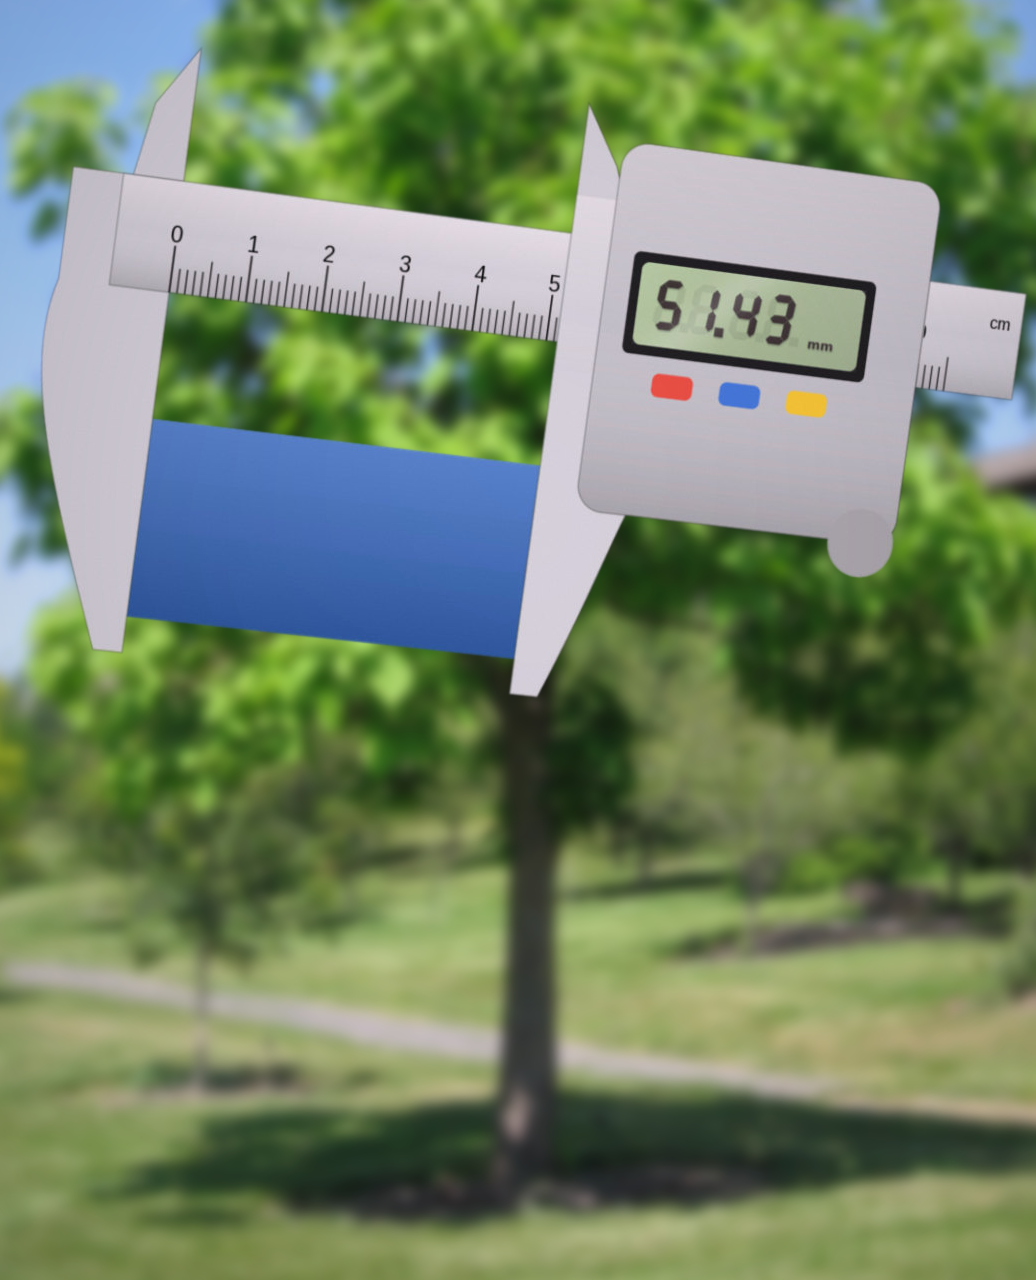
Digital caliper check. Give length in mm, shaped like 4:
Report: 51.43
